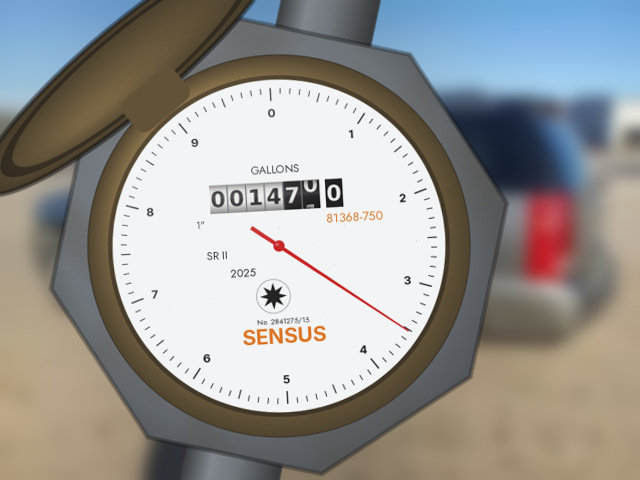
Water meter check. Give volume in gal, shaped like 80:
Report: 14703.5
